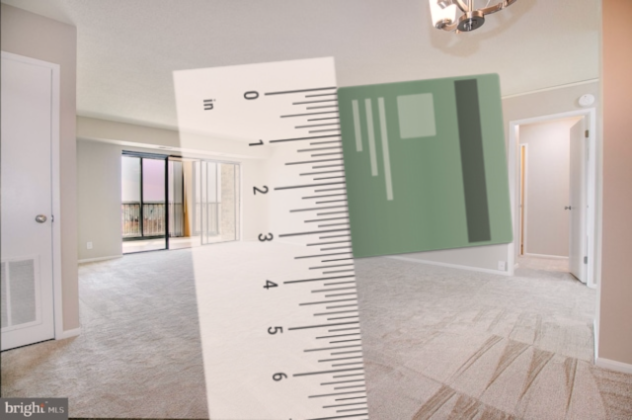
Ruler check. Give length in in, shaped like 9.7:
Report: 3.625
